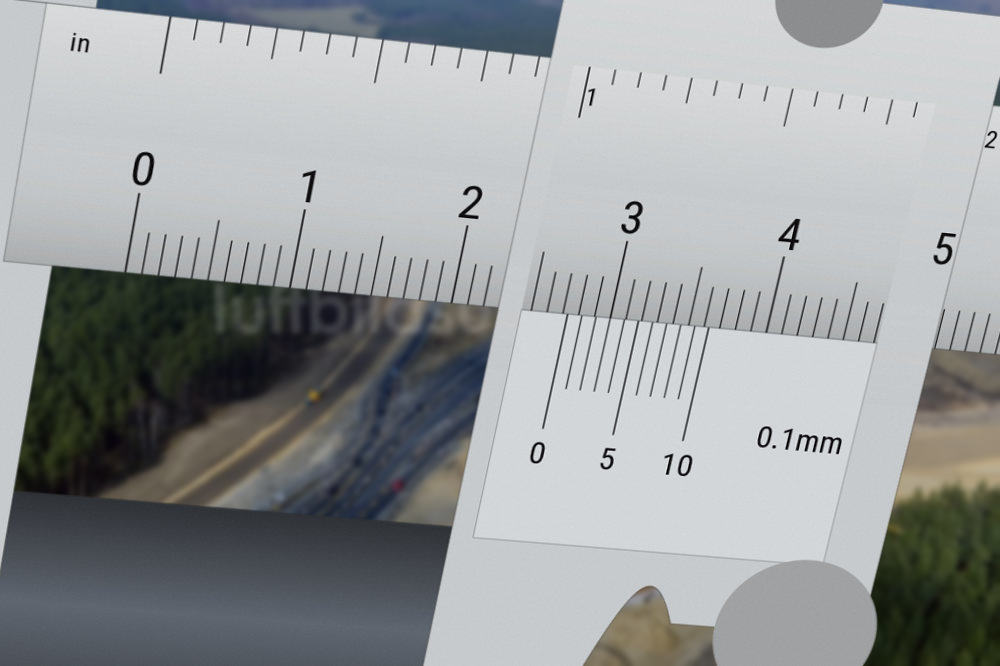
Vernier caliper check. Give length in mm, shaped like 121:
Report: 27.3
